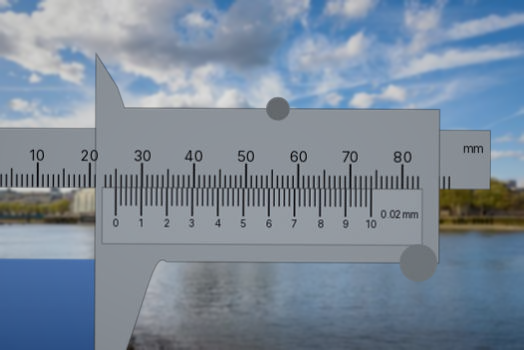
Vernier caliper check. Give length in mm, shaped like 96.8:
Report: 25.0
